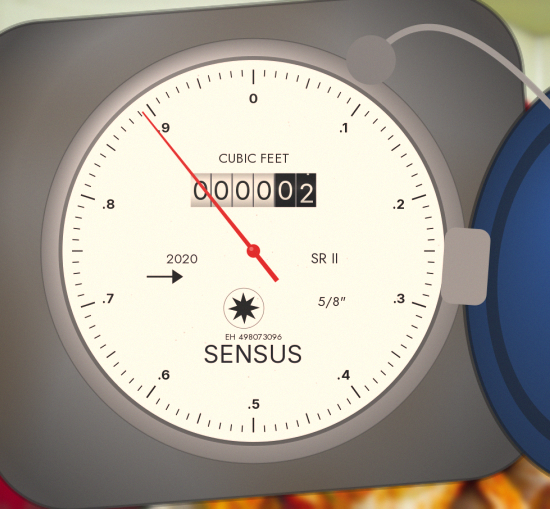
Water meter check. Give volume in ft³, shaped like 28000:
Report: 1.89
